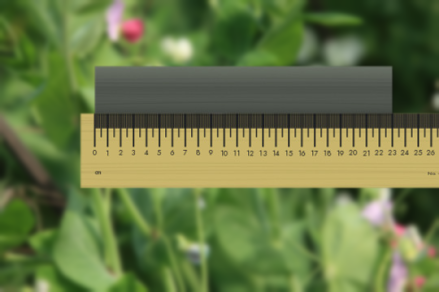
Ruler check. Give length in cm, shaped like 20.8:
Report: 23
